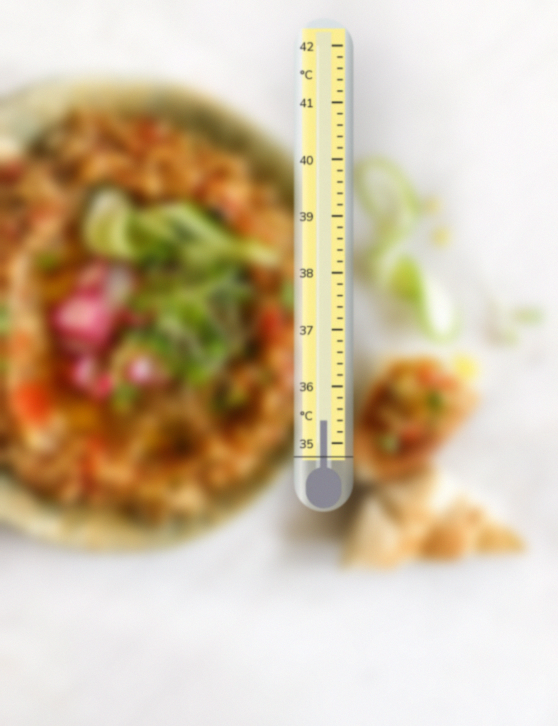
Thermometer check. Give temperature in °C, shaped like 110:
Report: 35.4
